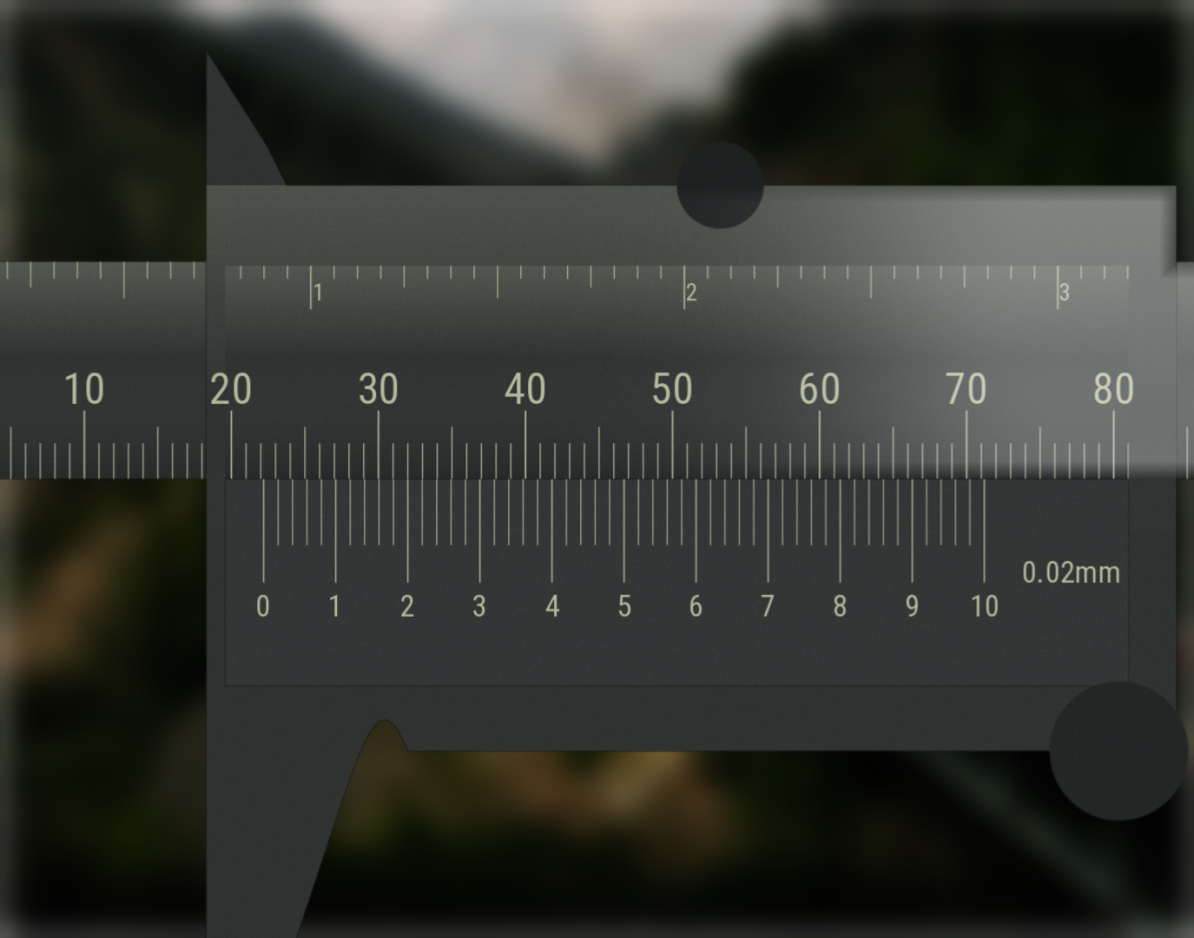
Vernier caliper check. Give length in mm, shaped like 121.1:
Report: 22.2
